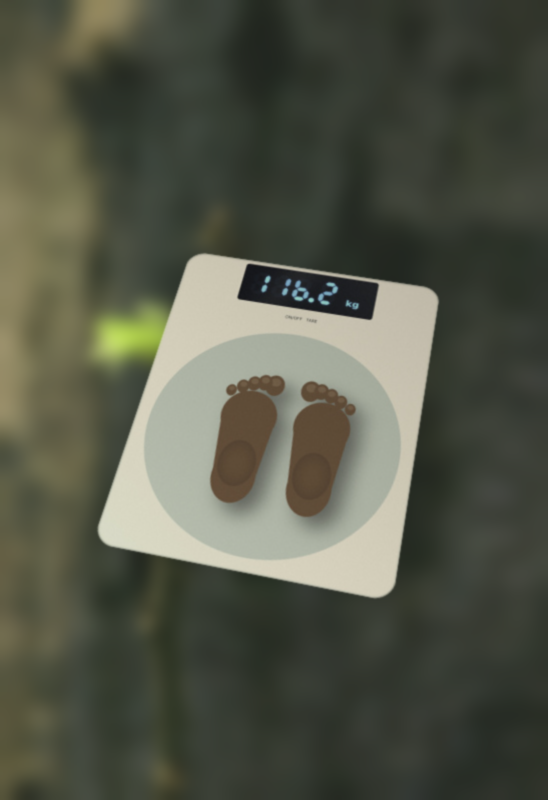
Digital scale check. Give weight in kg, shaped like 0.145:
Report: 116.2
